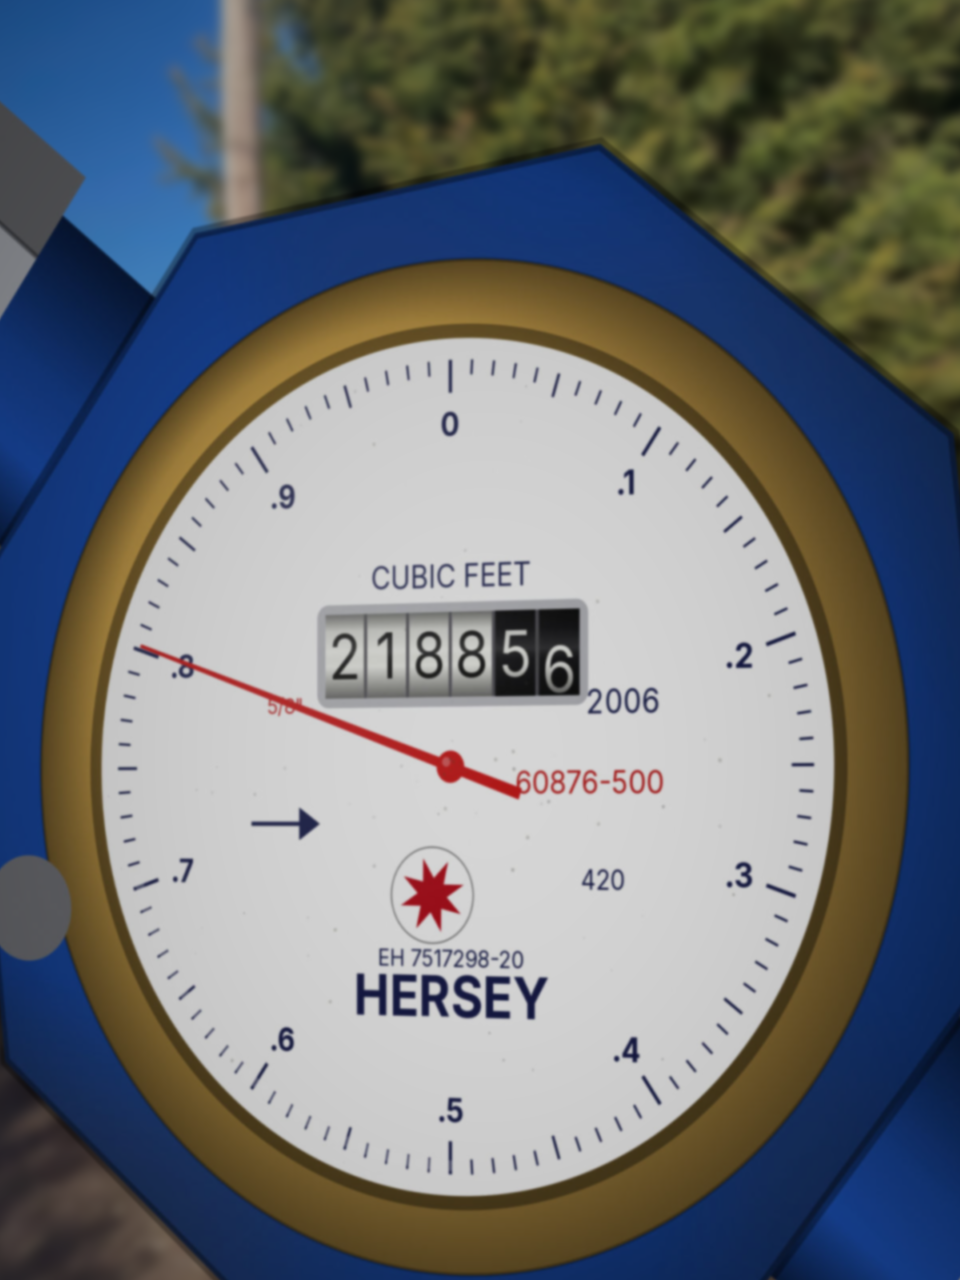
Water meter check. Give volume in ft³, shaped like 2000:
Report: 218855.80
